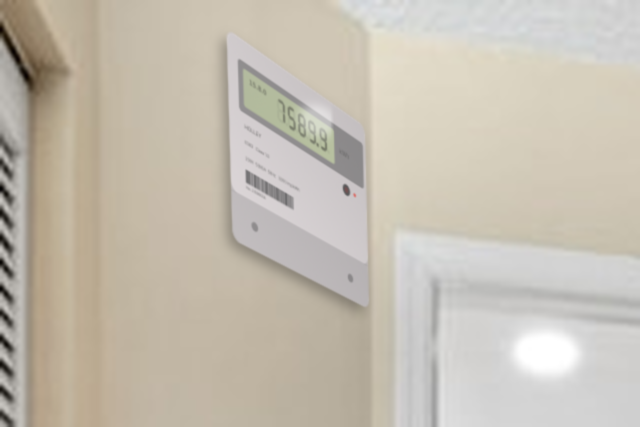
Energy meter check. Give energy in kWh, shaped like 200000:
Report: 7589.9
